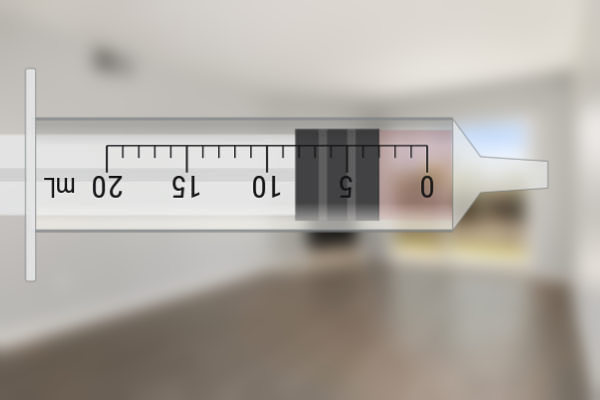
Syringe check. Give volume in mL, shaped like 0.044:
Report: 3
